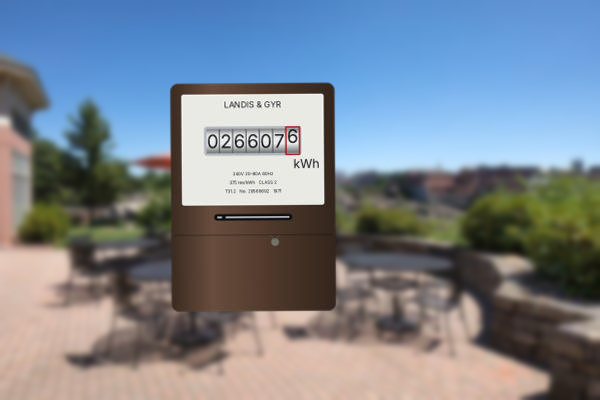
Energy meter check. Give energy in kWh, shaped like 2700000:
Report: 26607.6
